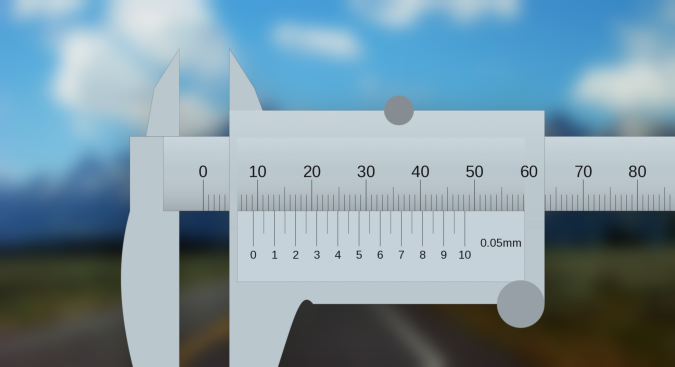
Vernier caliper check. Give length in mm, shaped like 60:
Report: 9.2
